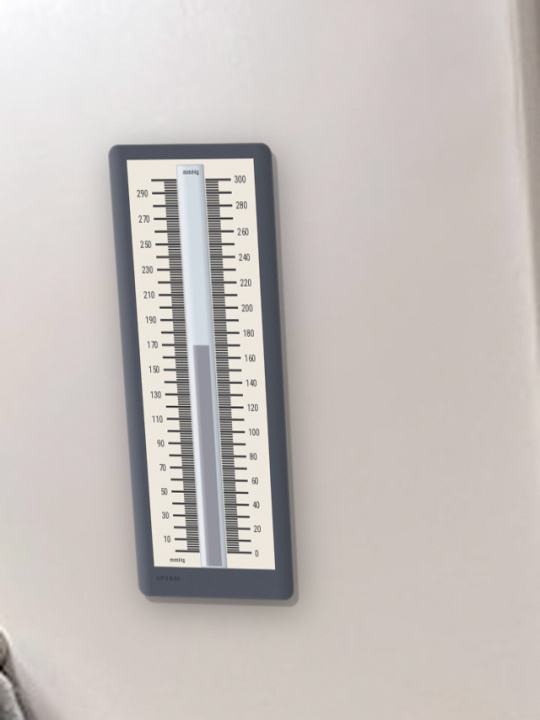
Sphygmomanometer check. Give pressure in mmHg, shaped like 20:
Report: 170
